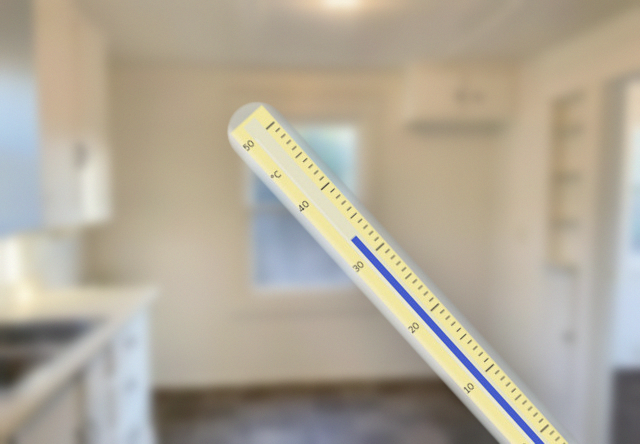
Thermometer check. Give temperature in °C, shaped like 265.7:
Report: 33
